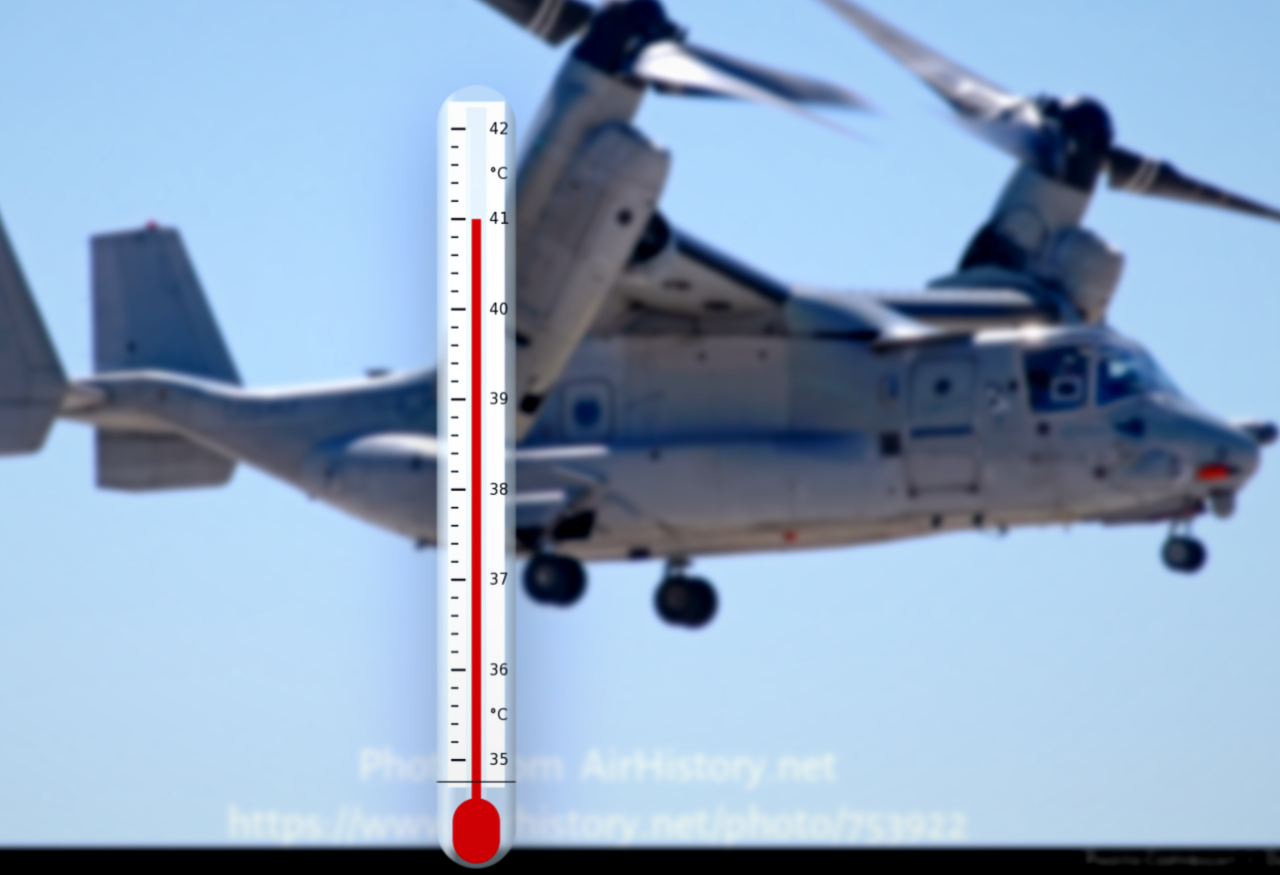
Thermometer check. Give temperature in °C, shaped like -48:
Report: 41
